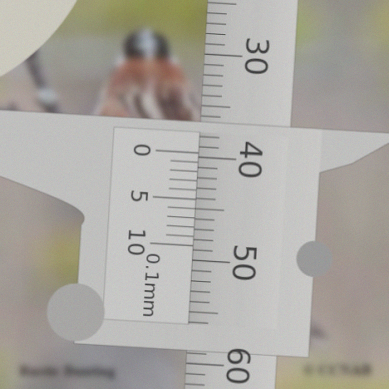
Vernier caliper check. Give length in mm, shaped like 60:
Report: 39.6
